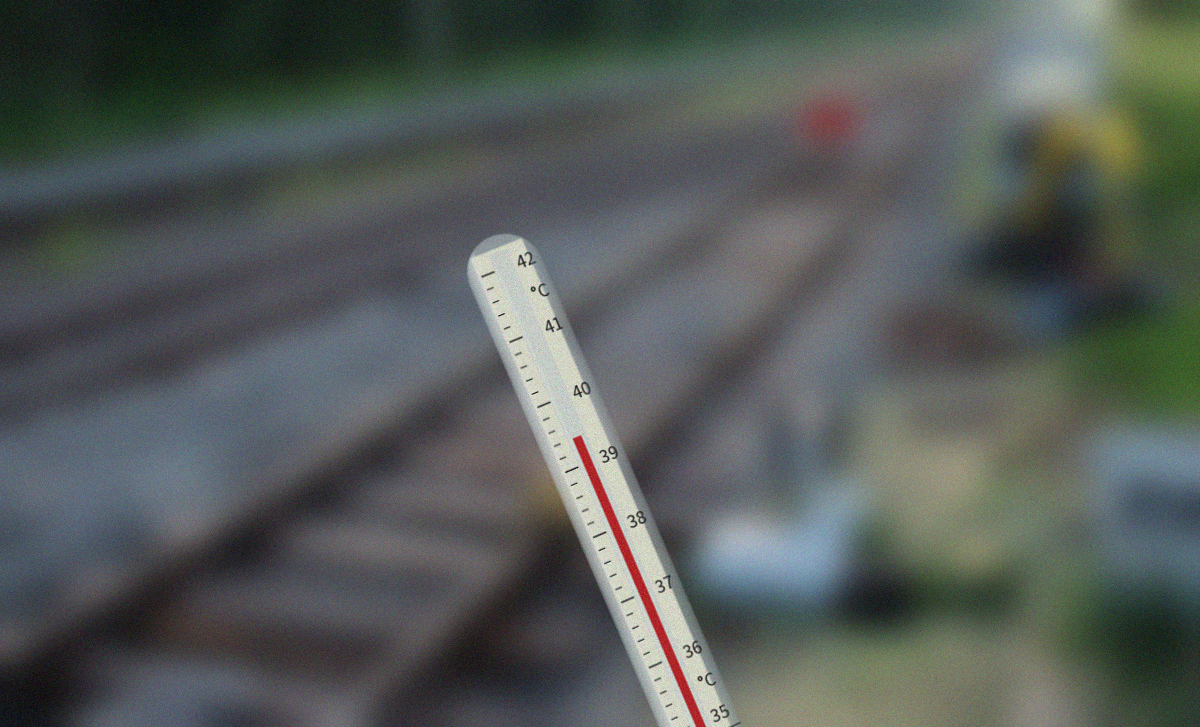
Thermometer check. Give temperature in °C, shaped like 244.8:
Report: 39.4
